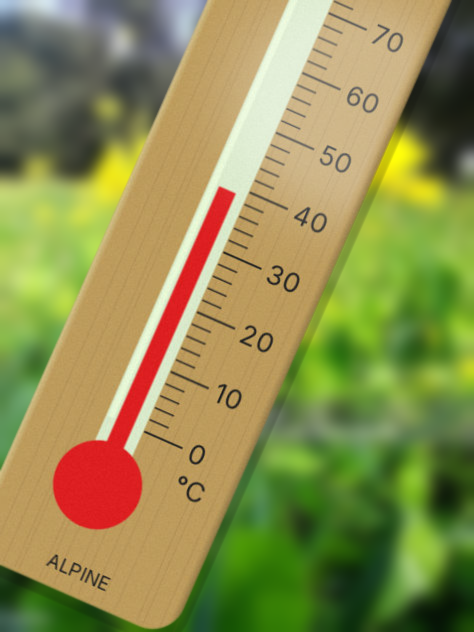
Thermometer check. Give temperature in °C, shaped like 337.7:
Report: 39
